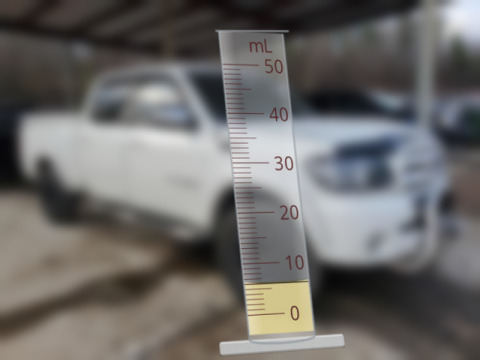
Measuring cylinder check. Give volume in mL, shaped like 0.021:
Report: 6
